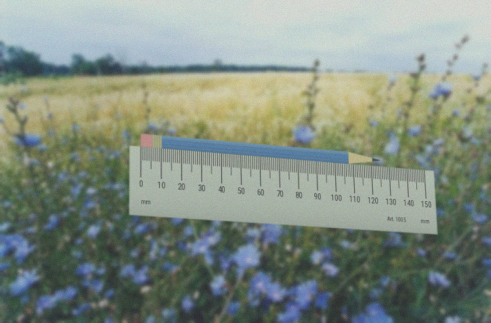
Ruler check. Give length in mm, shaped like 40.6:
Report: 125
